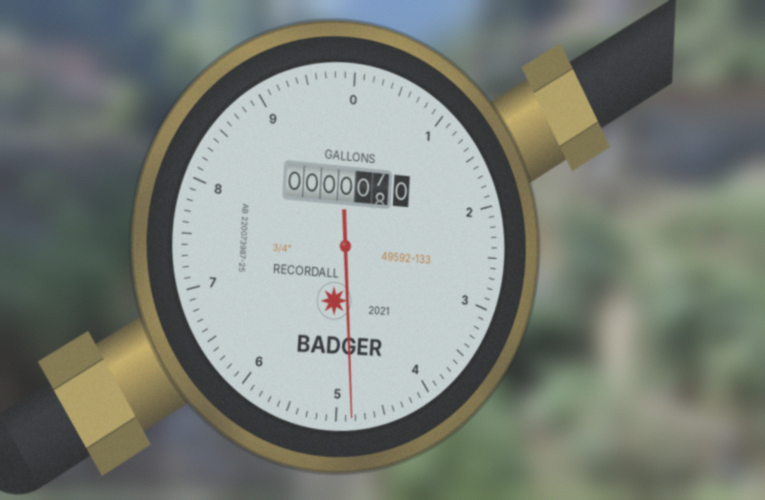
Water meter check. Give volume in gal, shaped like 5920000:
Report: 74.8
